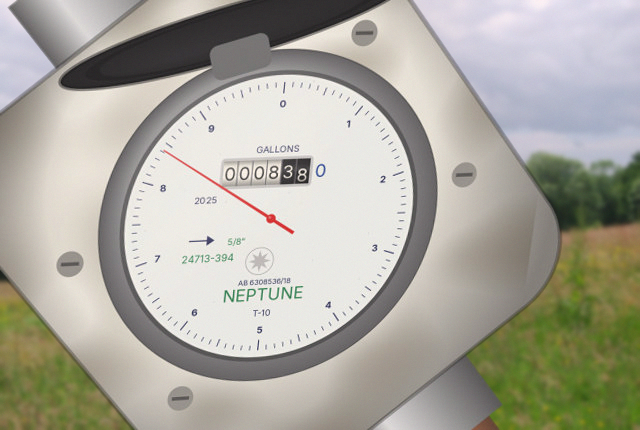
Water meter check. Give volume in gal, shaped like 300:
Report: 8378.4
